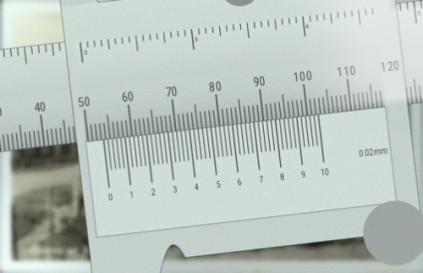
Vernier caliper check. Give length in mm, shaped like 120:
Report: 53.5
